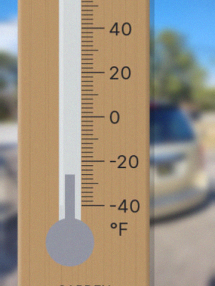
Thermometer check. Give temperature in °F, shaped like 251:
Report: -26
